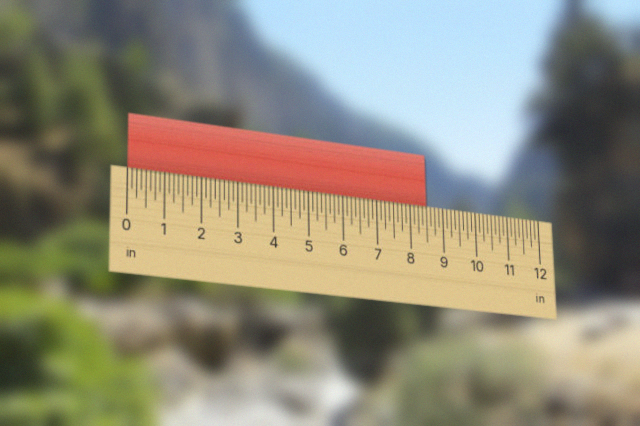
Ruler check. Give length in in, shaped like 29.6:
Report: 8.5
